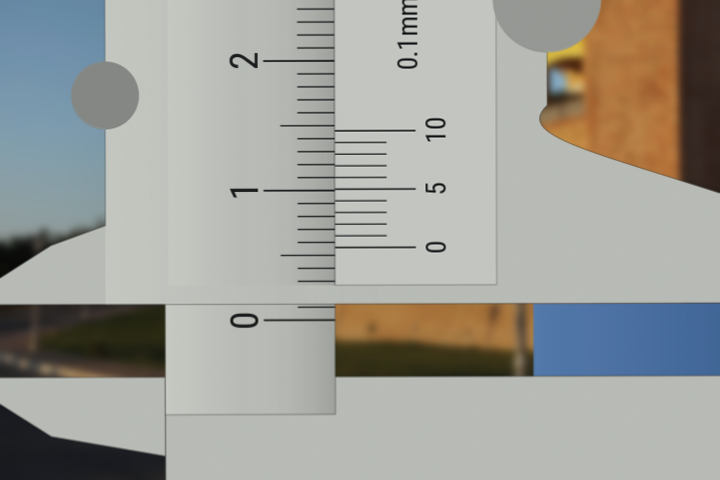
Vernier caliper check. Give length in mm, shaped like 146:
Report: 5.6
